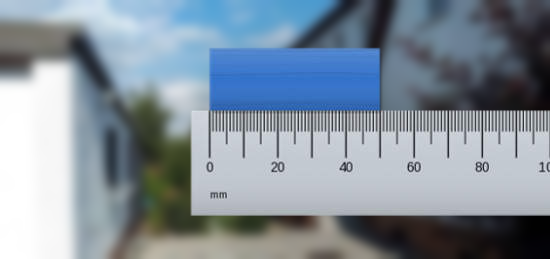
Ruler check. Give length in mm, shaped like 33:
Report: 50
